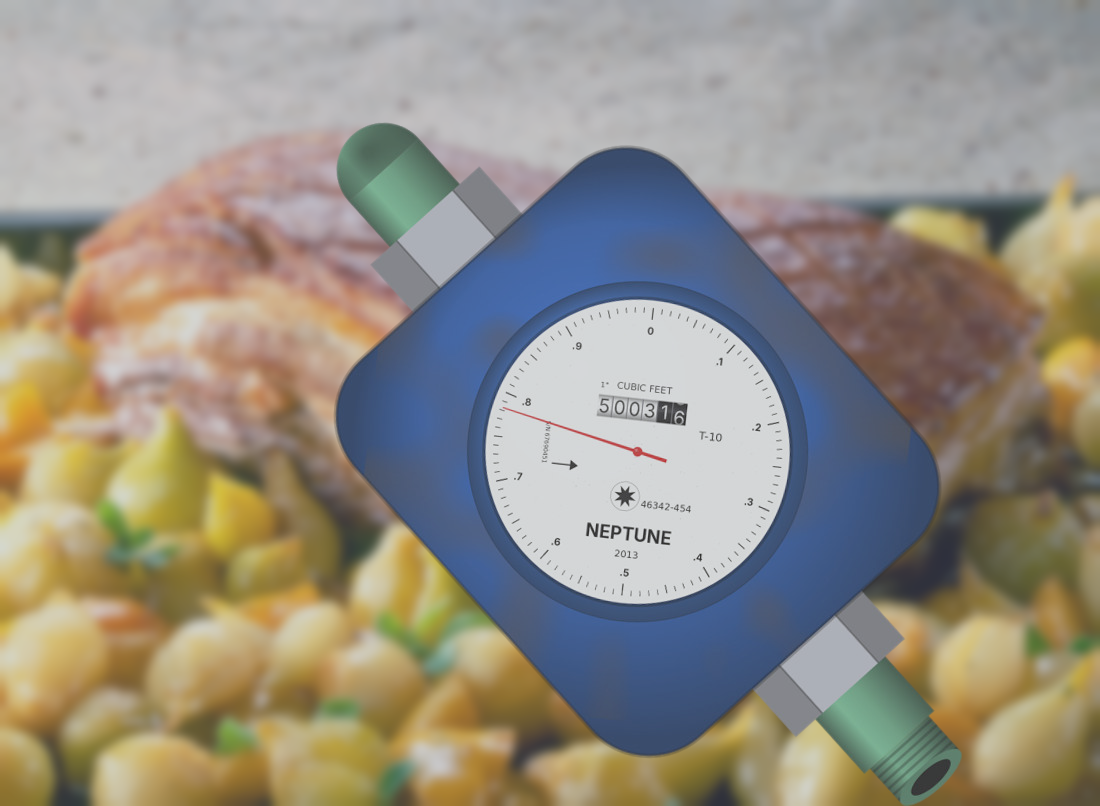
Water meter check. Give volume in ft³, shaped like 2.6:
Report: 500315.78
